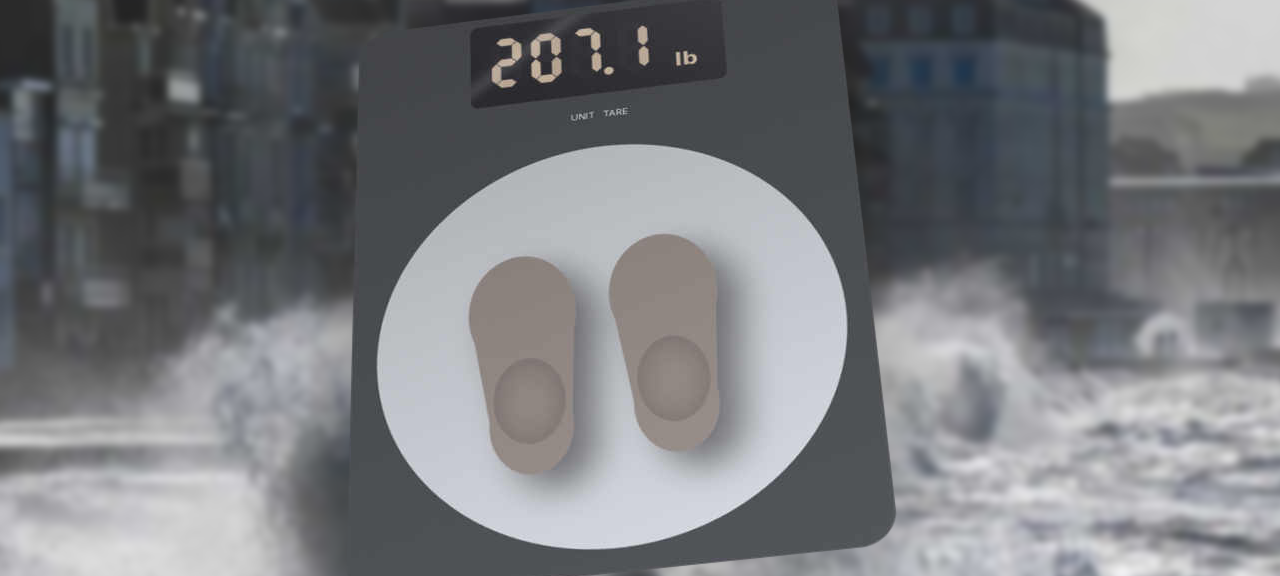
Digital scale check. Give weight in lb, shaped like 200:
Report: 207.1
